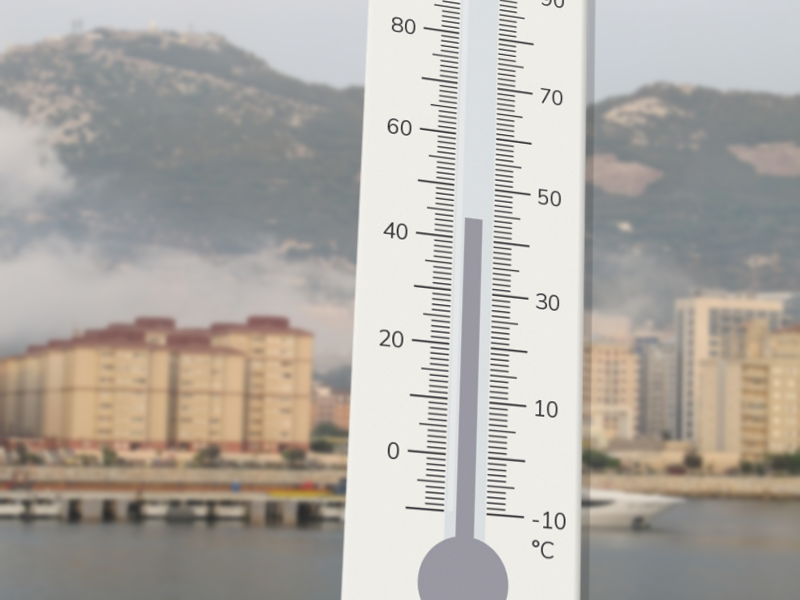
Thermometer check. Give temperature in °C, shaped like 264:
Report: 44
